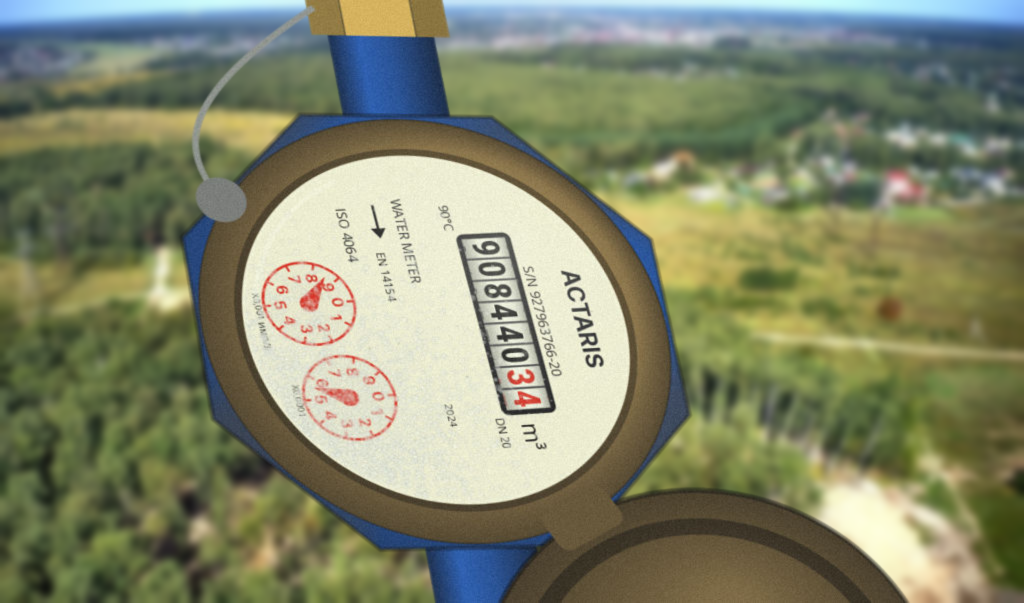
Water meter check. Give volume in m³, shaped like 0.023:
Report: 908440.3485
